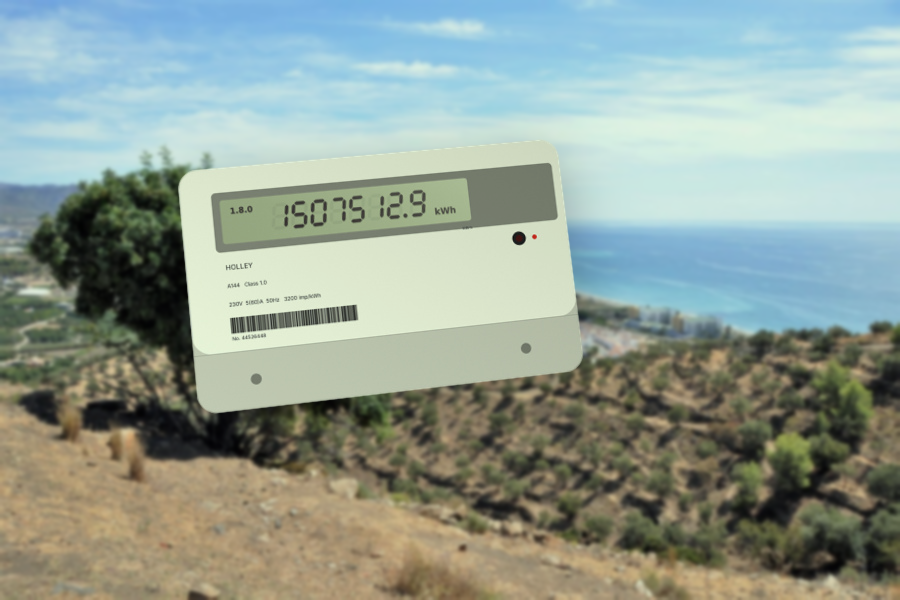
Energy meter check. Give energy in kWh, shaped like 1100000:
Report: 1507512.9
